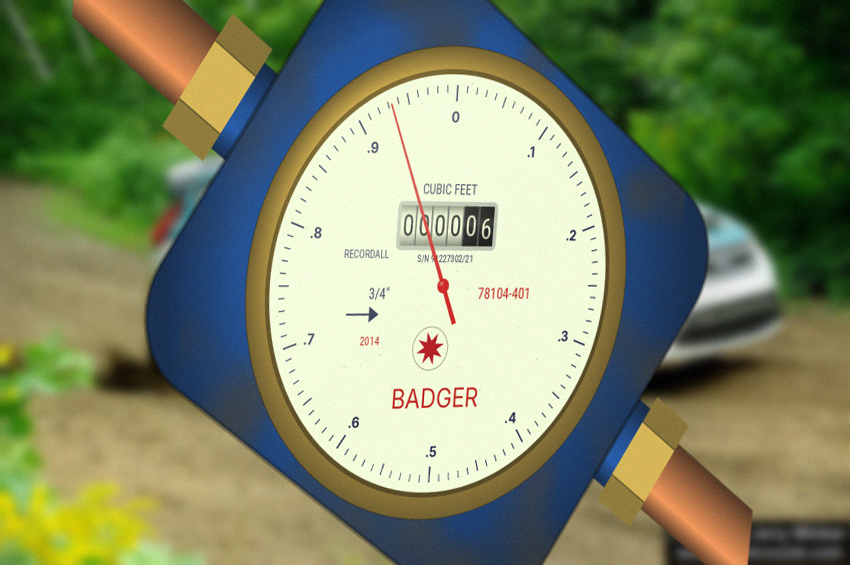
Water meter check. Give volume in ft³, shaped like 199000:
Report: 5.93
